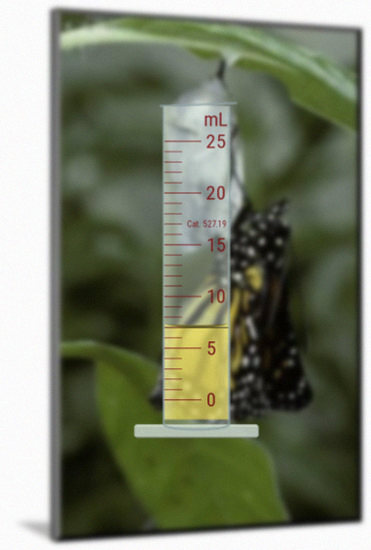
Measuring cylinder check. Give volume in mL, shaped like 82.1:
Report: 7
